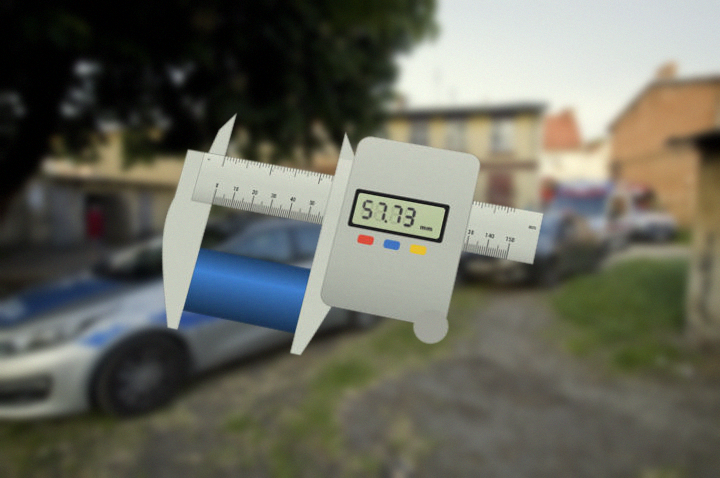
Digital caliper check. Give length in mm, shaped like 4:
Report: 57.73
